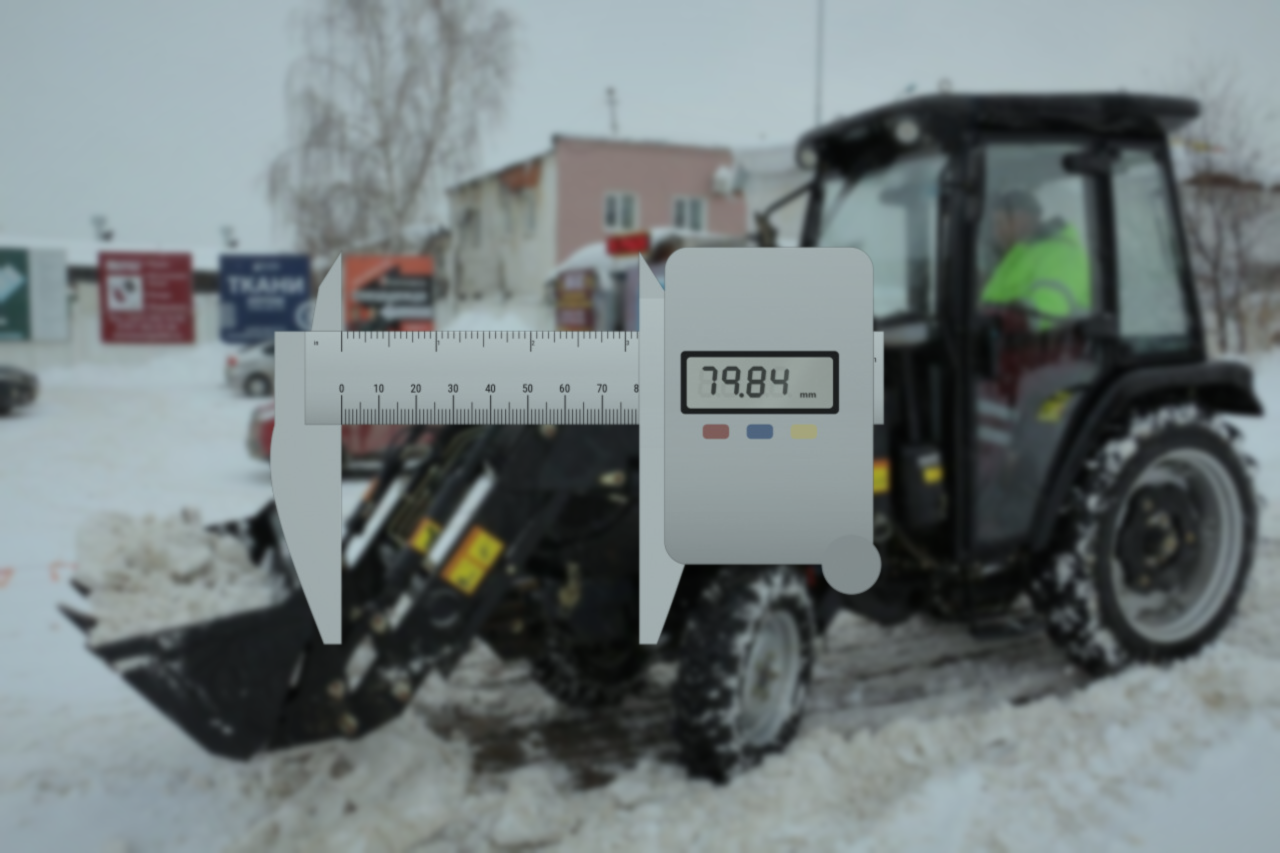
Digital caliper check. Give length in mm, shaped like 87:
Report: 79.84
